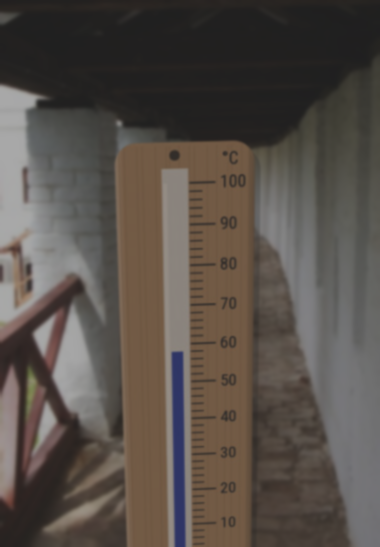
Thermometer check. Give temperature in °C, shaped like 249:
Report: 58
